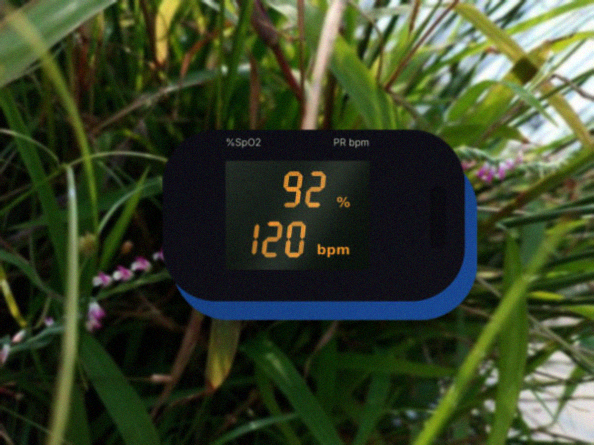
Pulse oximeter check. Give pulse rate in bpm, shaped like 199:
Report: 120
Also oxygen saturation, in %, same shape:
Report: 92
